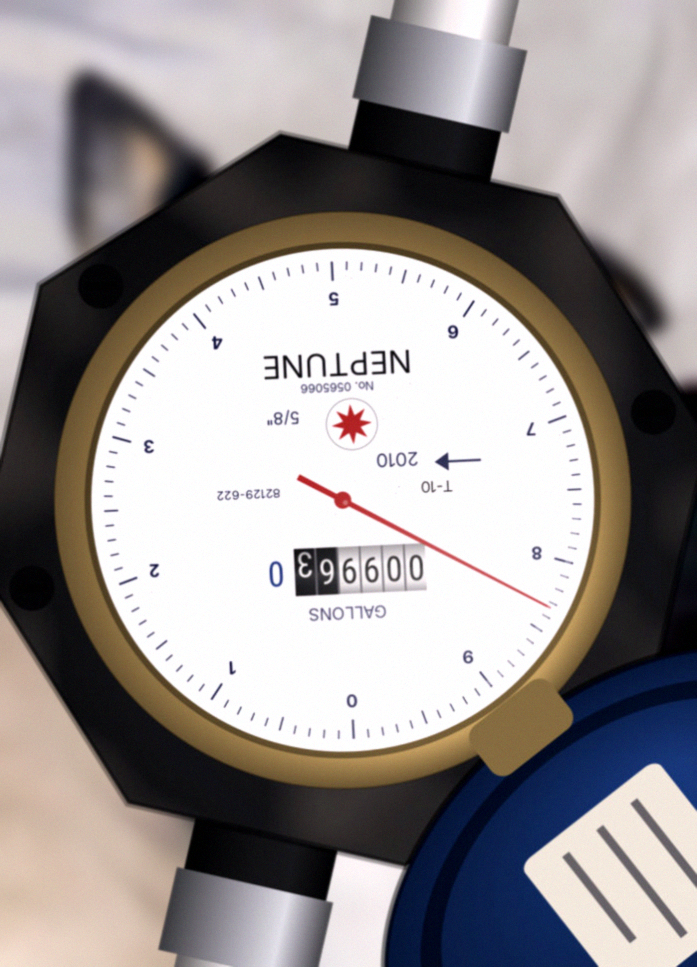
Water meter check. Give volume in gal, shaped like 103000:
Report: 99628.3
